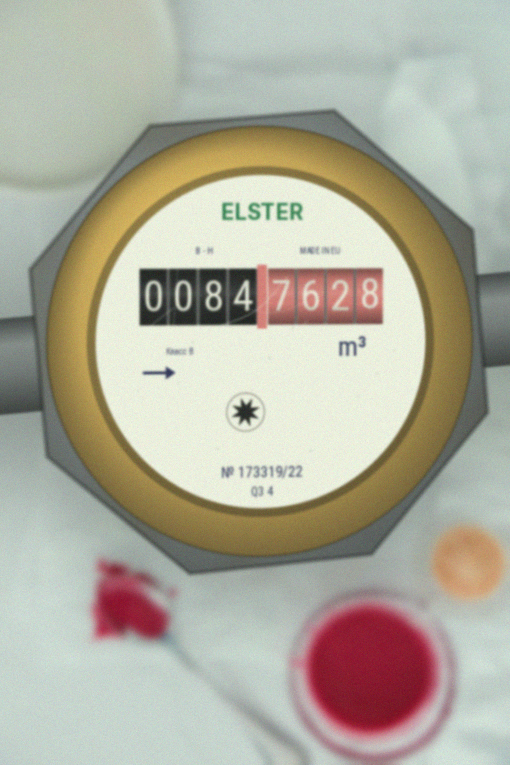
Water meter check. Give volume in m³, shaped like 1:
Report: 84.7628
